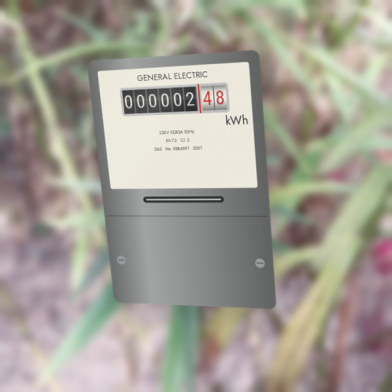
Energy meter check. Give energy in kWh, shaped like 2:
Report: 2.48
